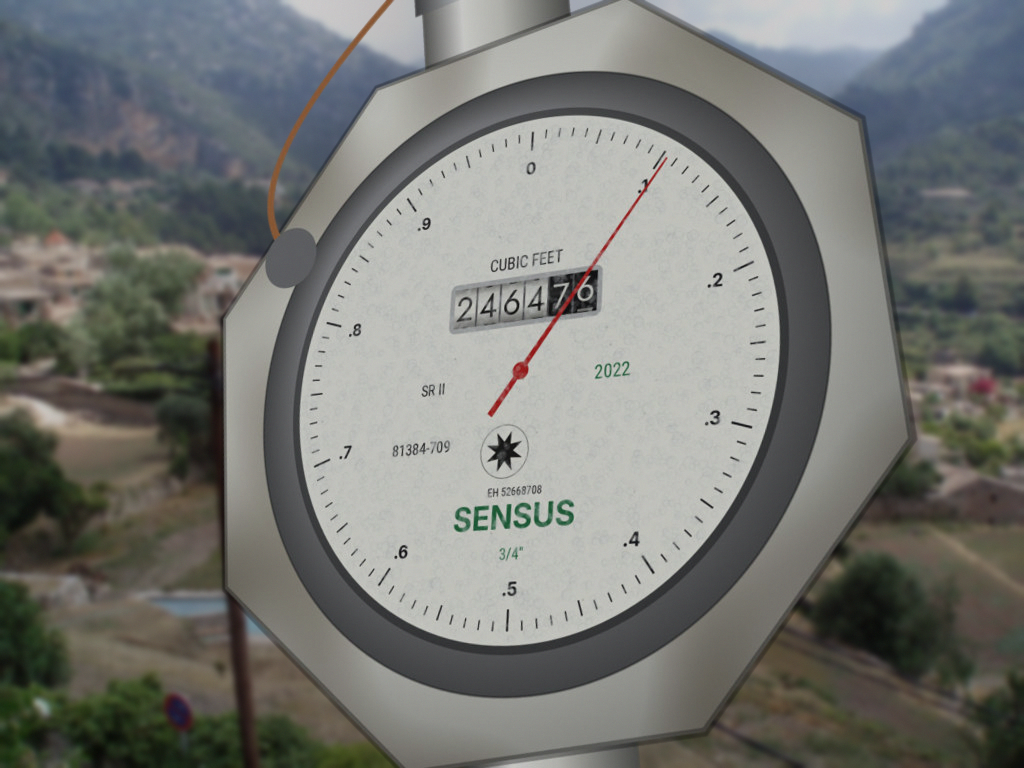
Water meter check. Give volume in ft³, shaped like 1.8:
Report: 246476.10
